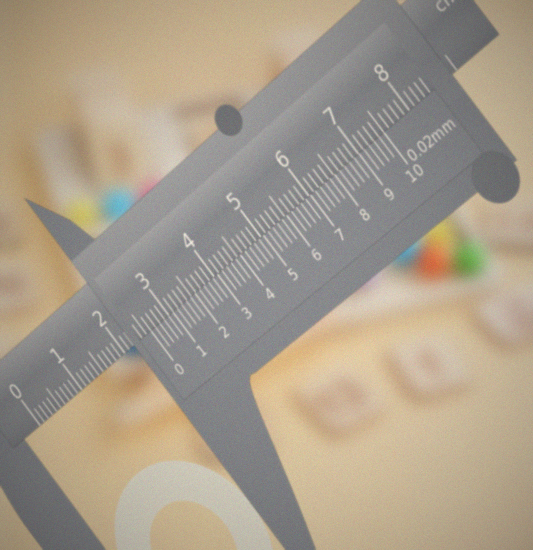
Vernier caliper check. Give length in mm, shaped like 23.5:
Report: 26.0
